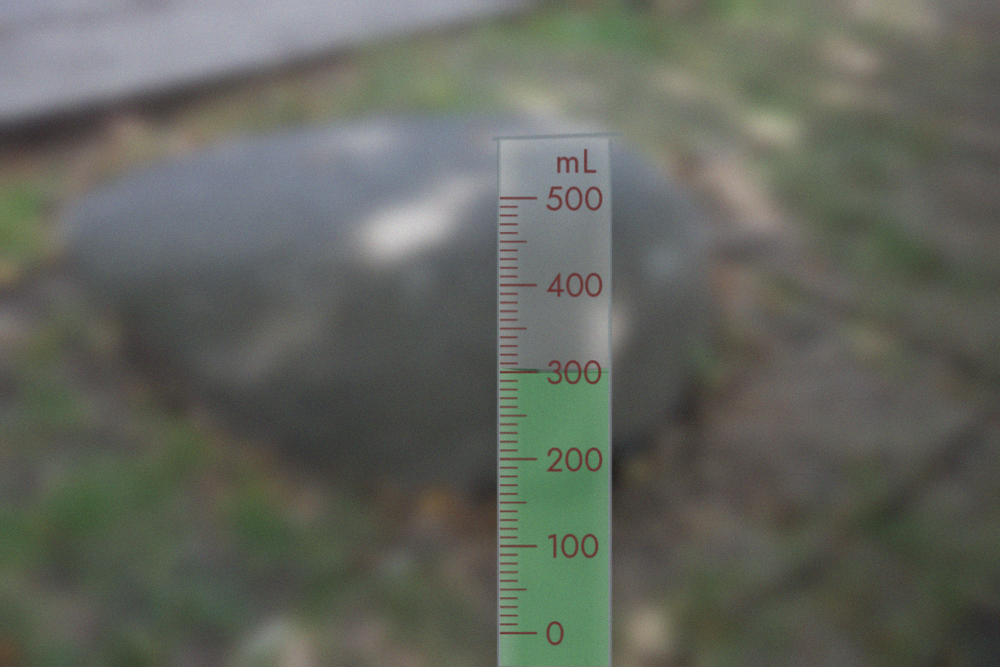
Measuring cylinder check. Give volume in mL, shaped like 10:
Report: 300
